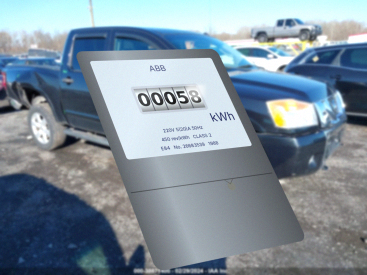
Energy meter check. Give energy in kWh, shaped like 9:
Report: 58
